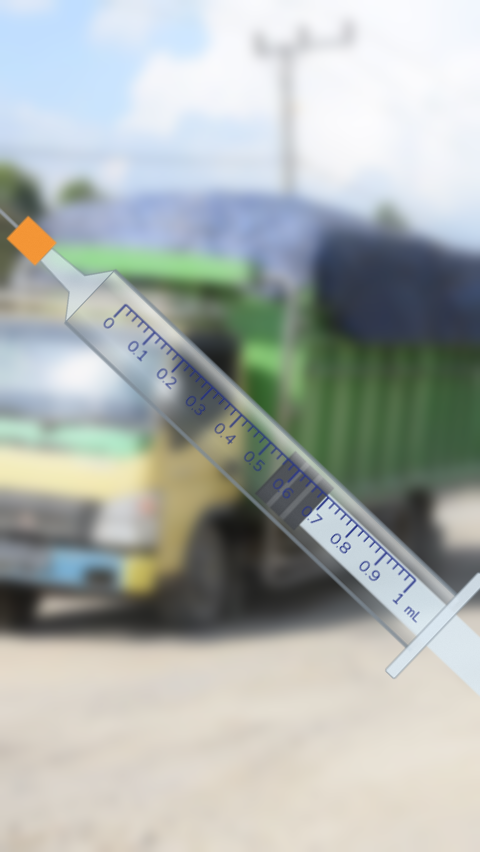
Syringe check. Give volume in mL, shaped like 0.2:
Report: 0.56
